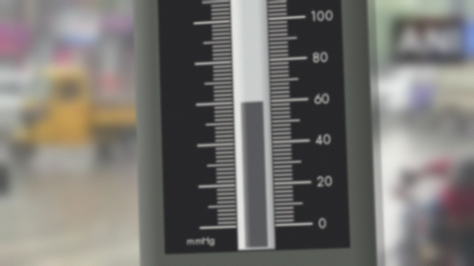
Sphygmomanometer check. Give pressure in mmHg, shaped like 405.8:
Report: 60
